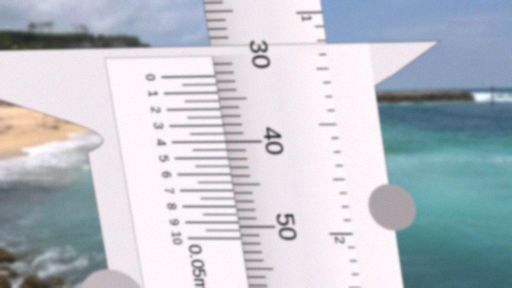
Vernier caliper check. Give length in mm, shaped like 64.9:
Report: 32.4
